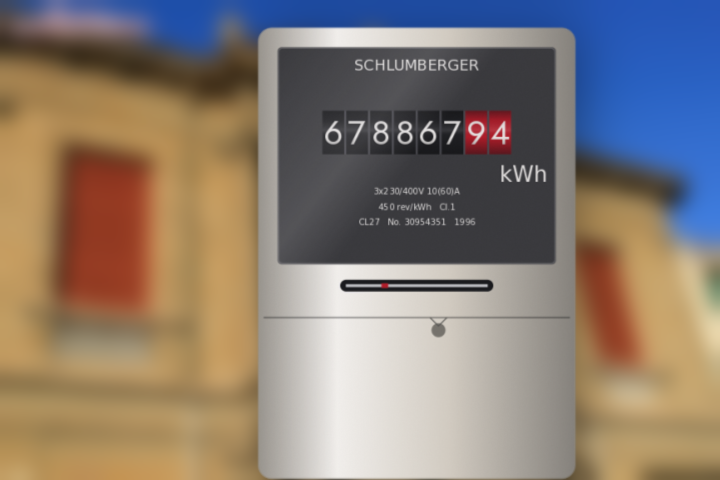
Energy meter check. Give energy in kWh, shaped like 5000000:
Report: 678867.94
